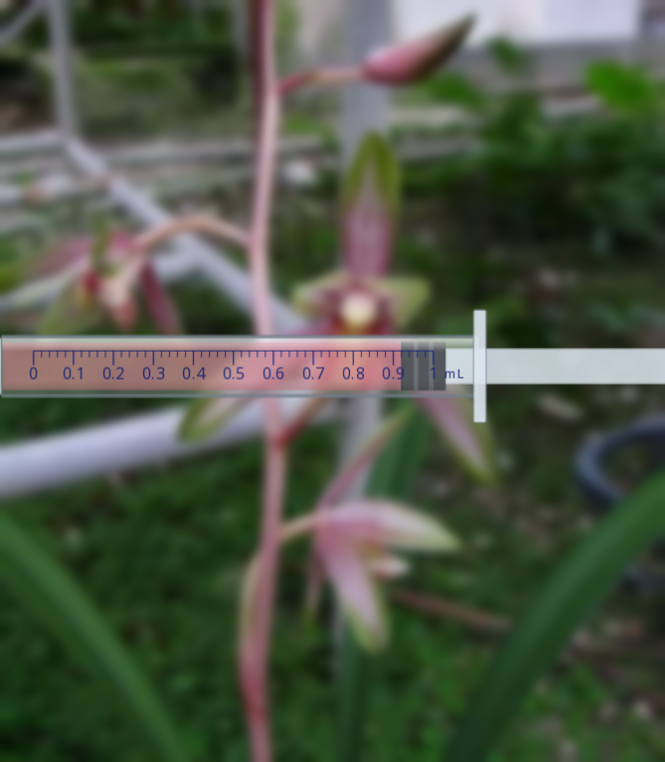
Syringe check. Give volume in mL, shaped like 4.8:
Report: 0.92
